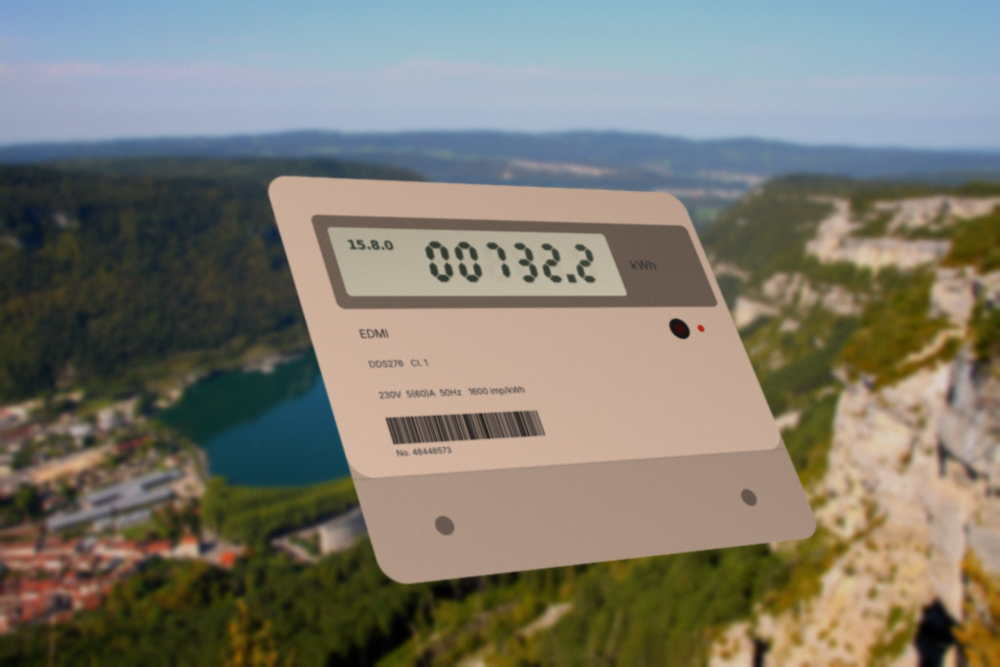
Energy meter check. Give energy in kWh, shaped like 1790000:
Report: 732.2
